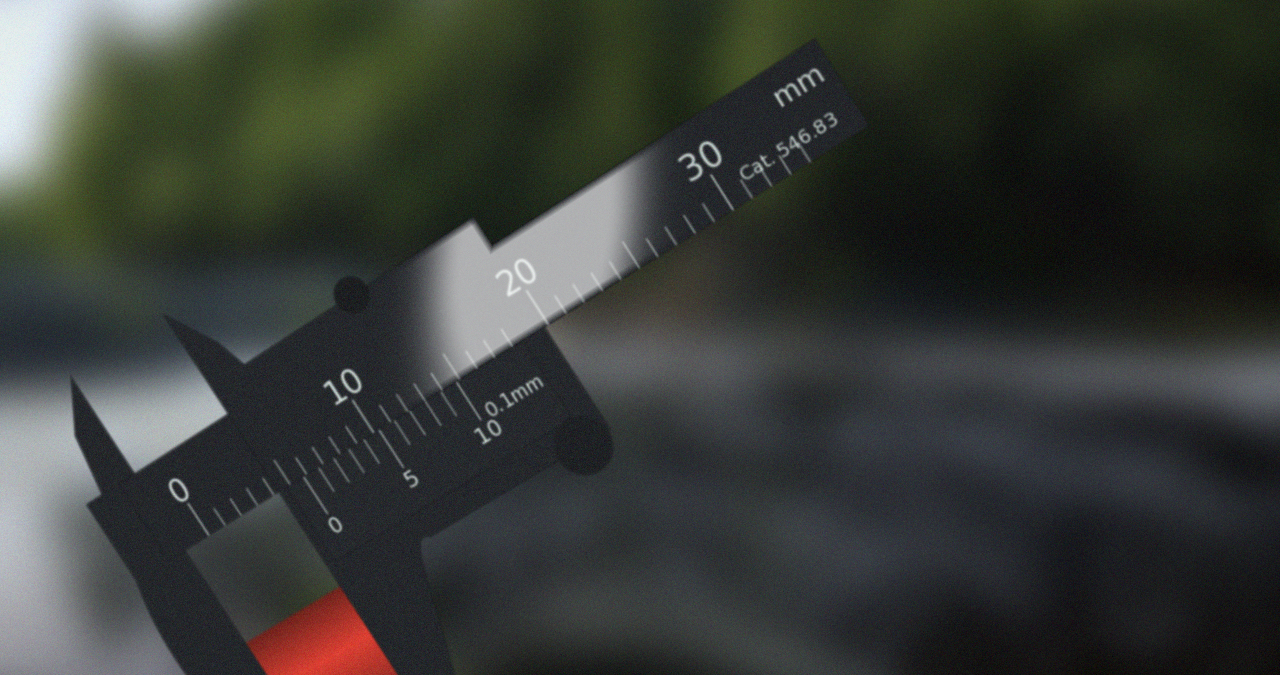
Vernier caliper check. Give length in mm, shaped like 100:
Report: 5.8
